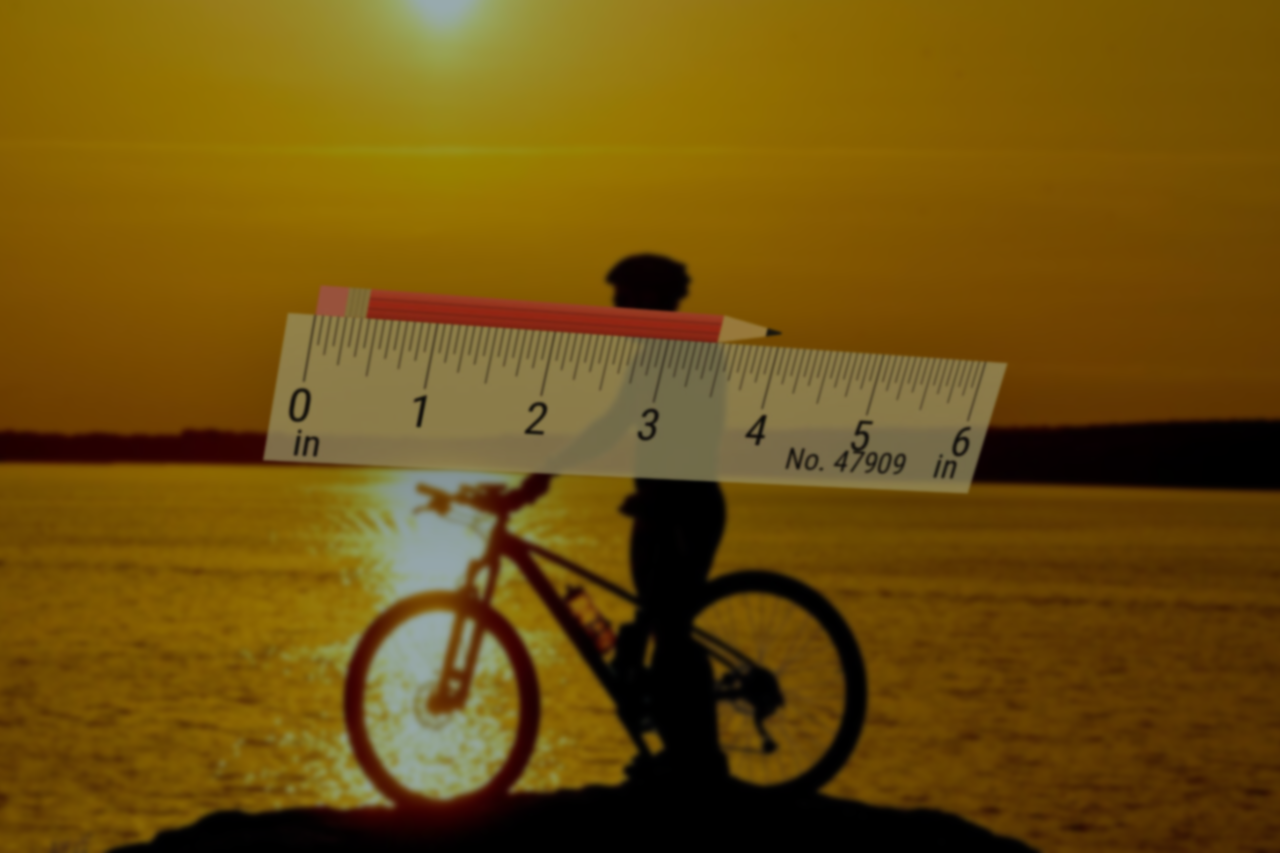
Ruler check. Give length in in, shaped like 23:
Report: 4
